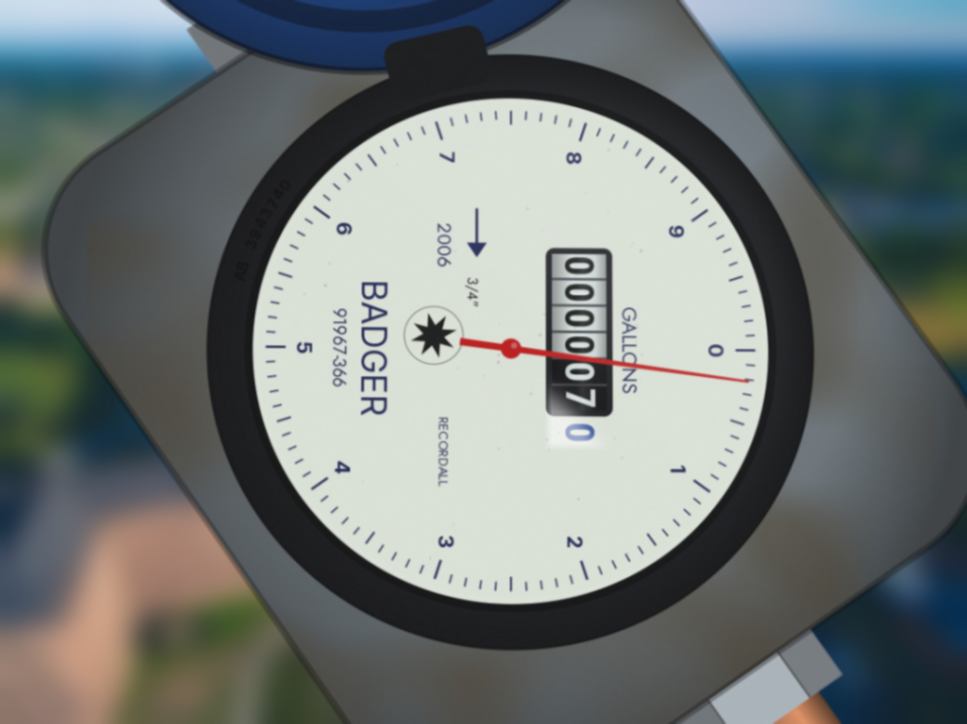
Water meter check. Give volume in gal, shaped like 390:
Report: 70.2
